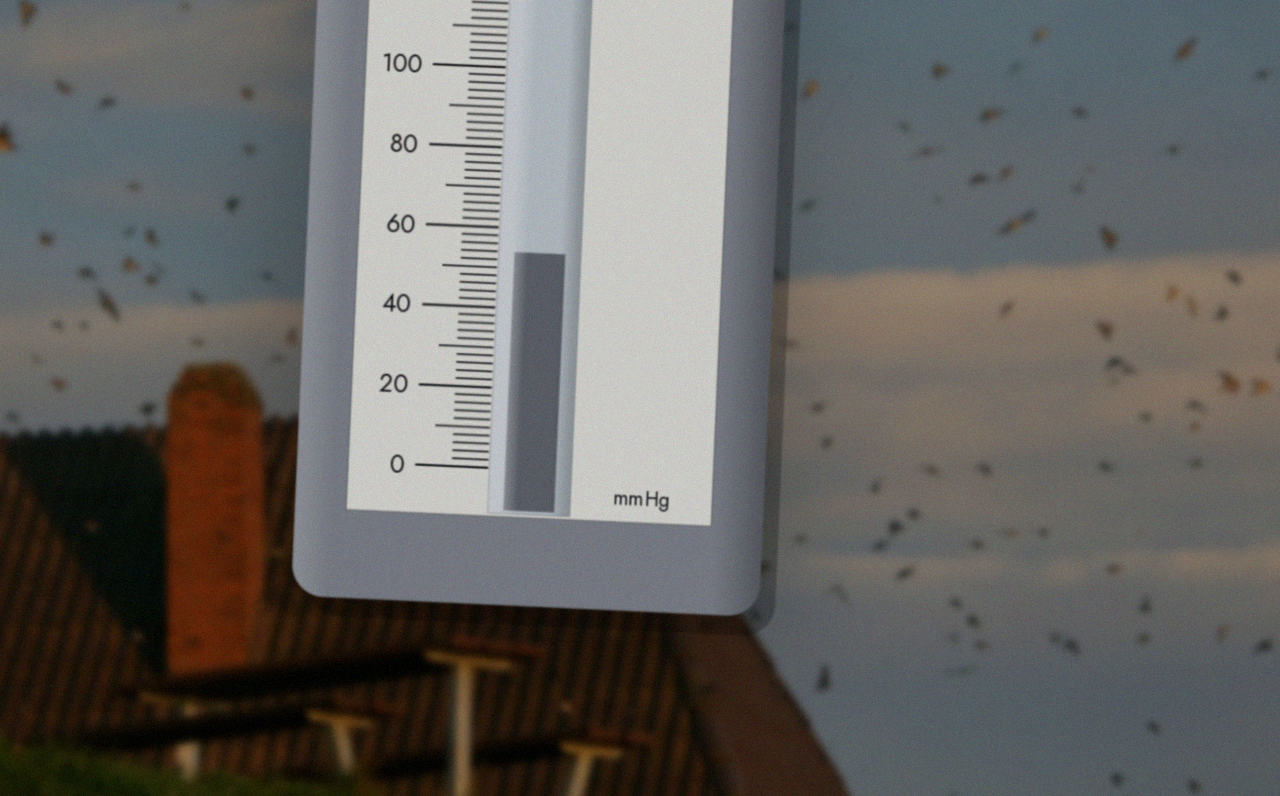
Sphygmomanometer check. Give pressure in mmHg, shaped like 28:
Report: 54
